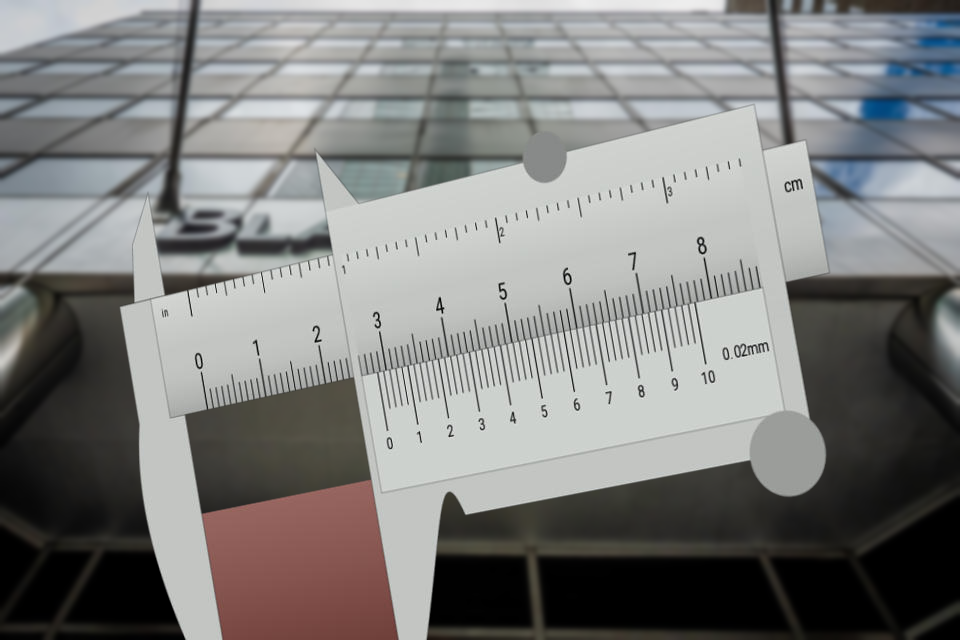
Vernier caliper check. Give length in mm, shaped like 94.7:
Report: 28.6
